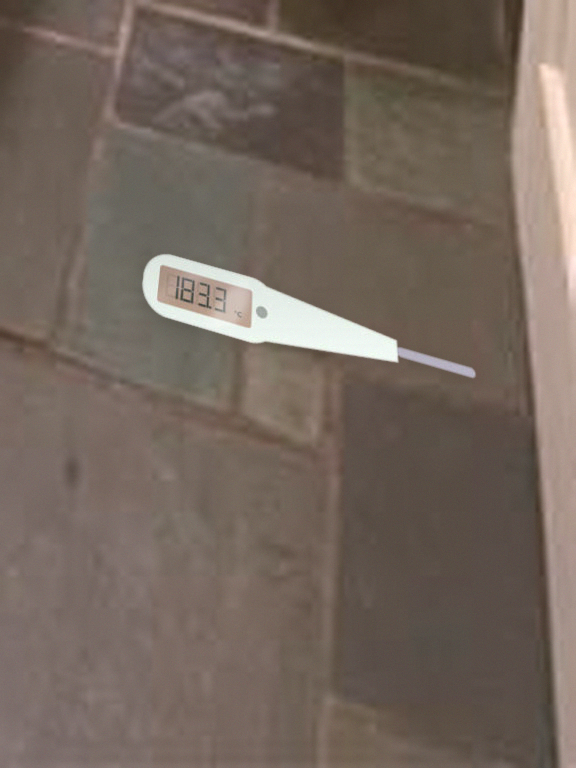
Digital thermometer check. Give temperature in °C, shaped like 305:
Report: 183.3
